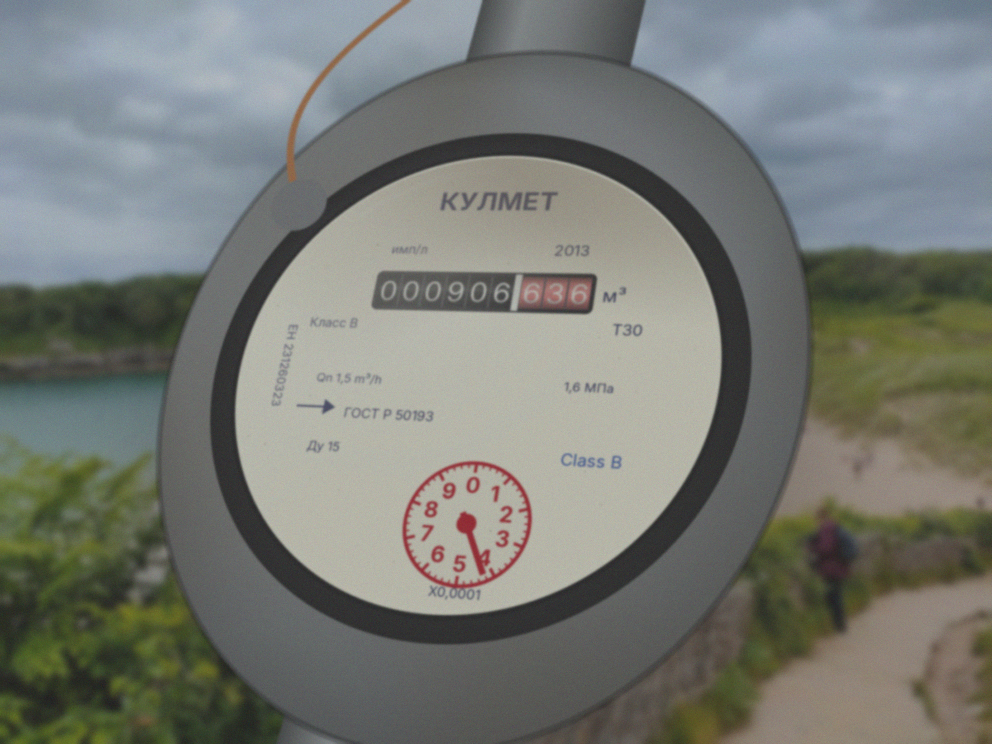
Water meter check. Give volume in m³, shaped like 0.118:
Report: 906.6364
